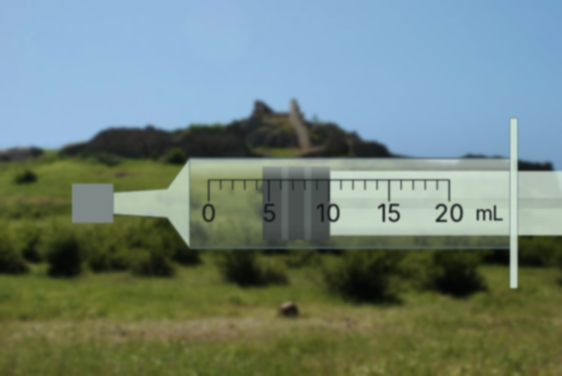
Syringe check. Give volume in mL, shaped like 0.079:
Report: 4.5
